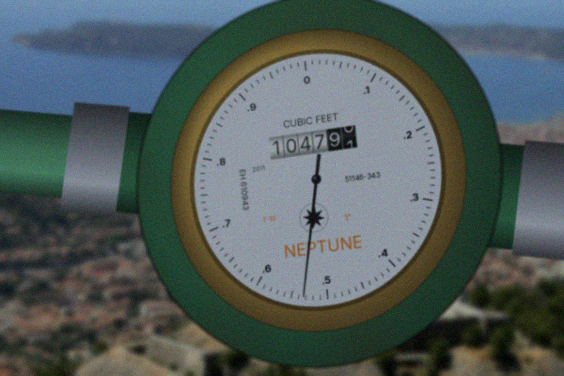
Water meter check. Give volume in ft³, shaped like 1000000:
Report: 104790.53
